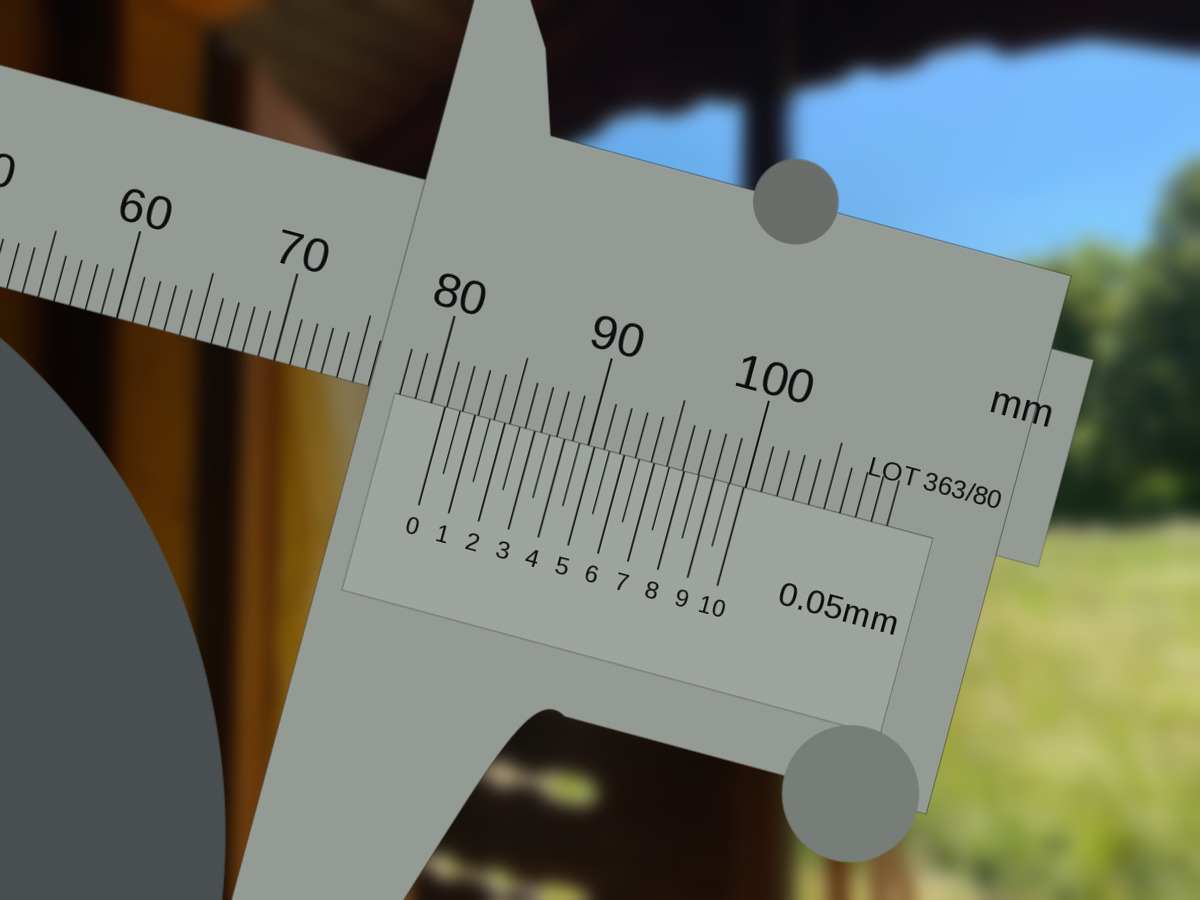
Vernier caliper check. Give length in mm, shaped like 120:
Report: 80.9
